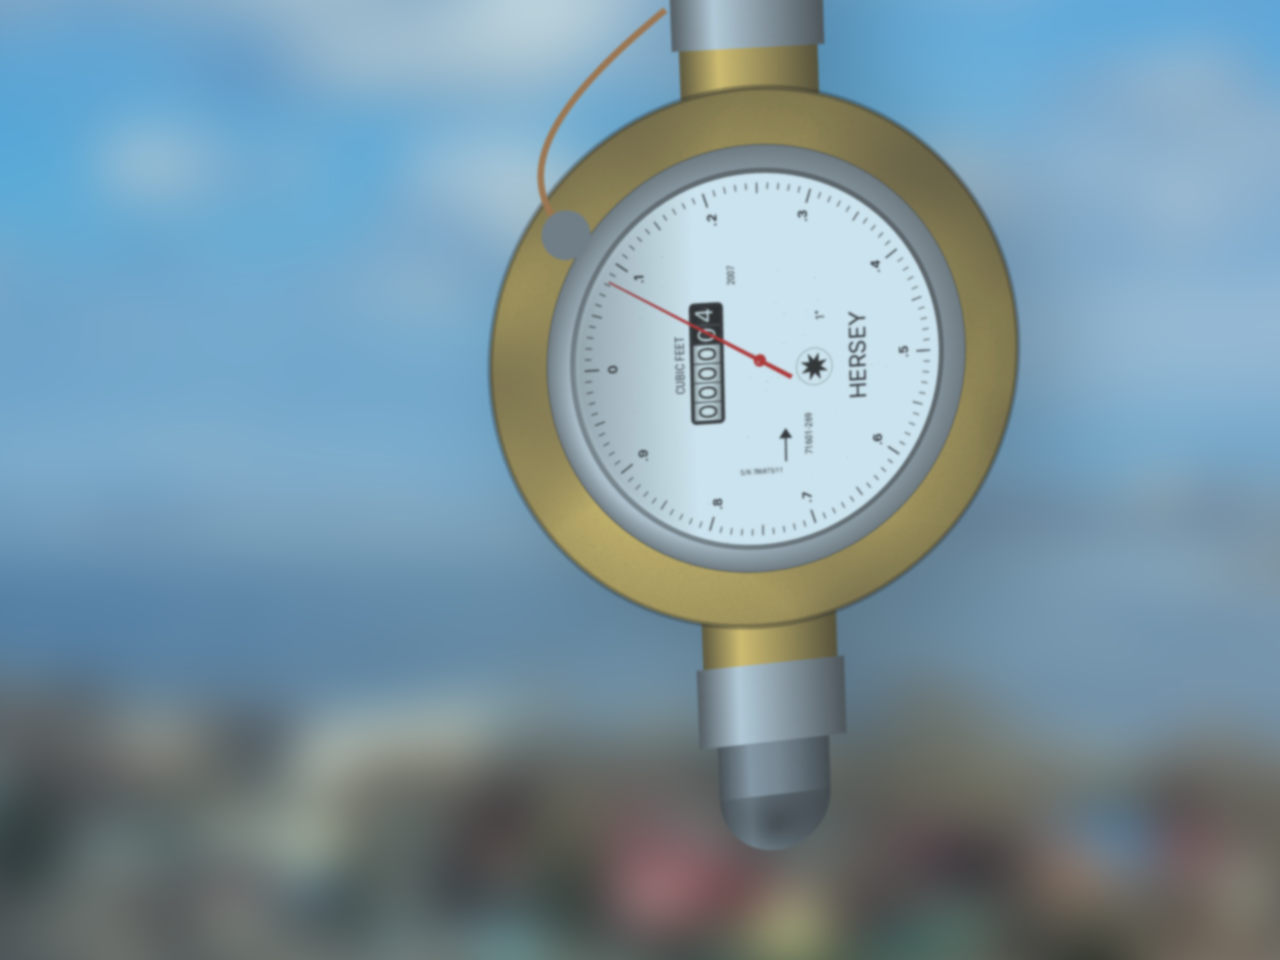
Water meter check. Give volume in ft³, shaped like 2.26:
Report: 4.08
